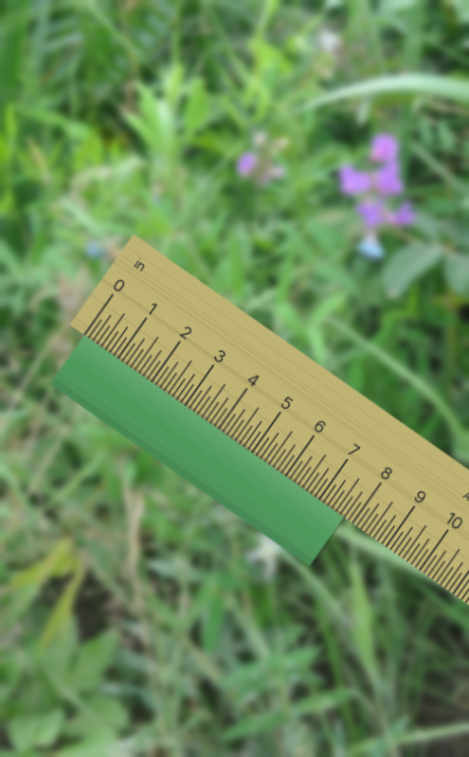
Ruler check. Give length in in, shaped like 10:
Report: 7.75
